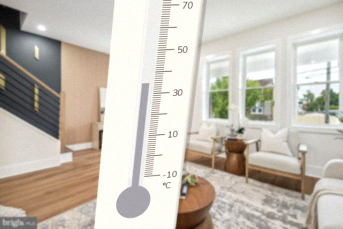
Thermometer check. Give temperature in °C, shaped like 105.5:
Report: 35
